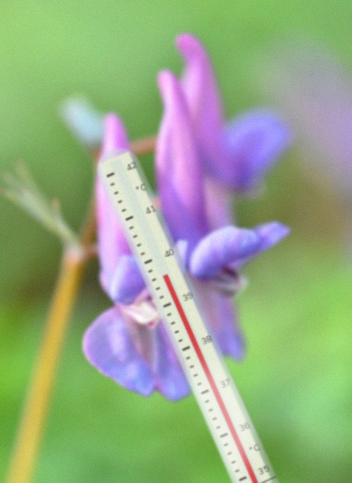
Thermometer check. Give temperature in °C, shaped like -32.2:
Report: 39.6
